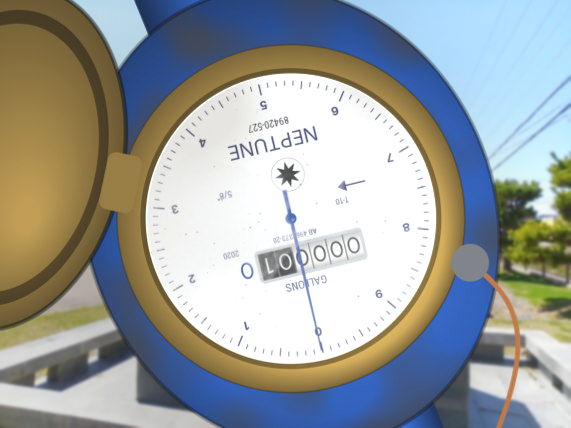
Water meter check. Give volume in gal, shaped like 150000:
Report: 10.0
